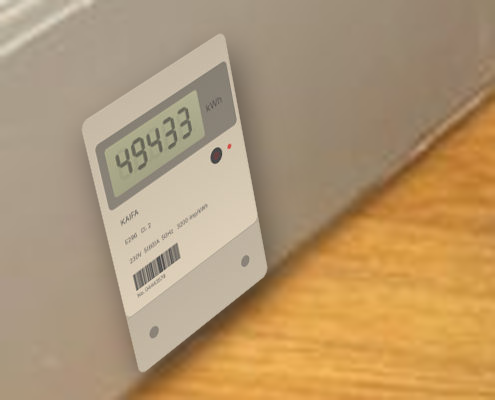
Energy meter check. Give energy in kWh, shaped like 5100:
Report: 49433
